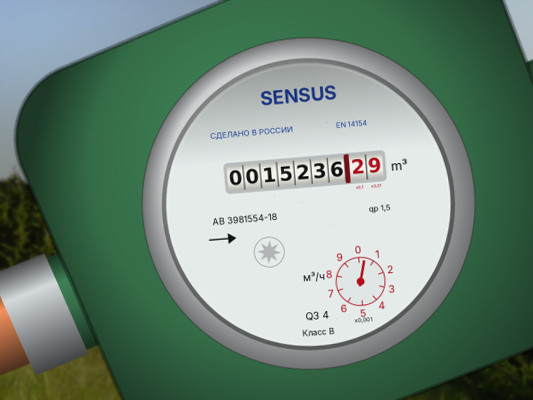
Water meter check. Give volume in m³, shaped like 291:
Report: 15236.290
